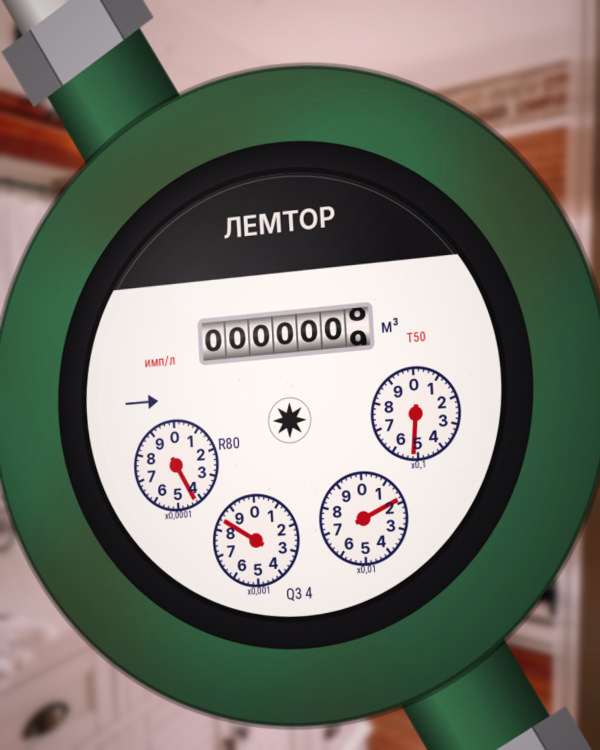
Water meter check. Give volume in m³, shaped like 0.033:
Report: 8.5184
